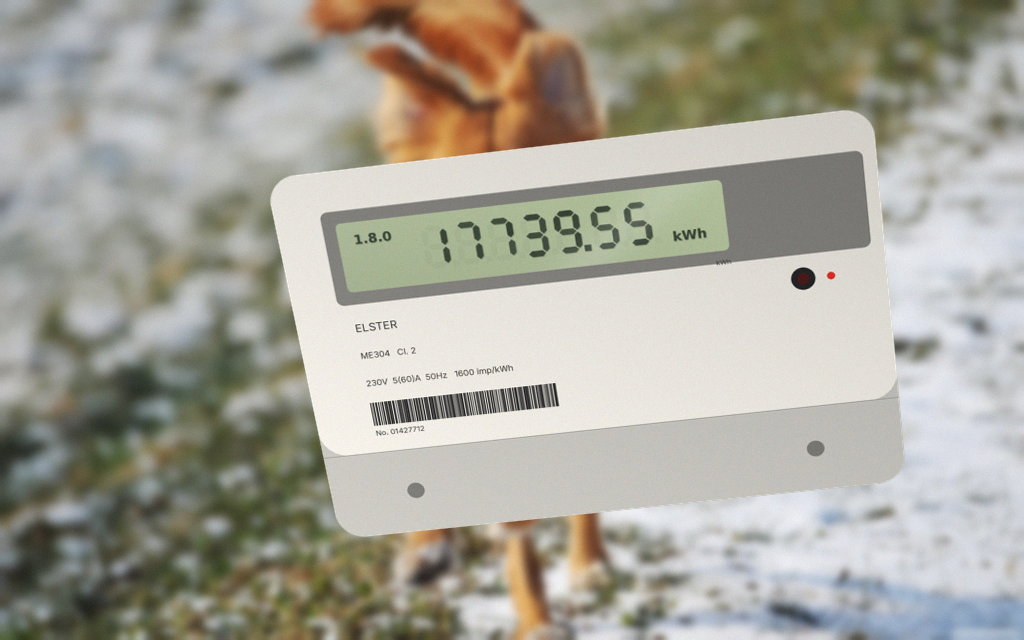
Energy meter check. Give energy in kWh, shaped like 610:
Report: 17739.55
